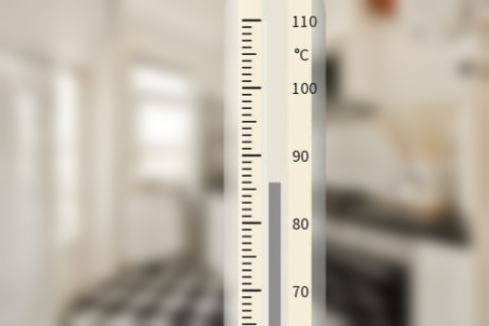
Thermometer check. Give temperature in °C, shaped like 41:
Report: 86
